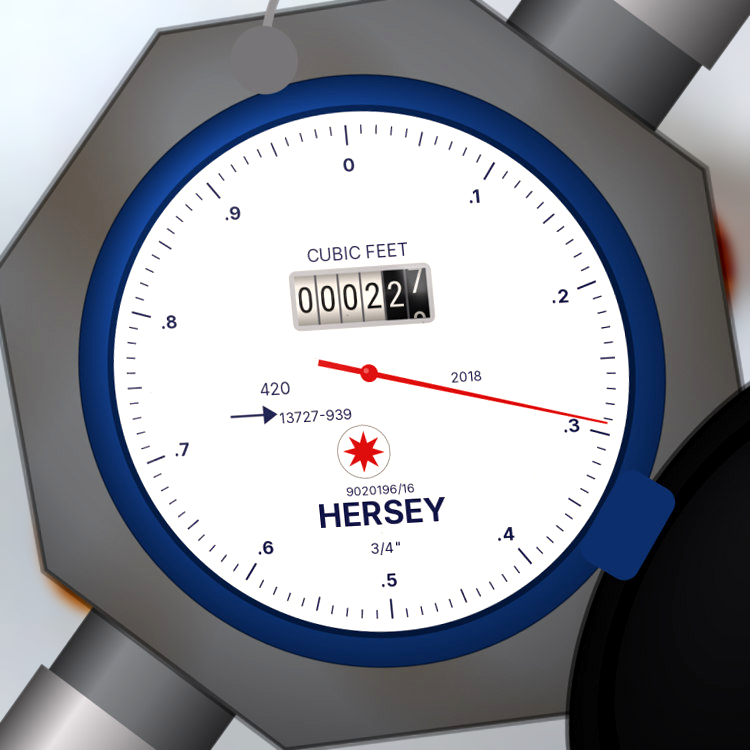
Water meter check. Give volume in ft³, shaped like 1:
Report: 227.29
